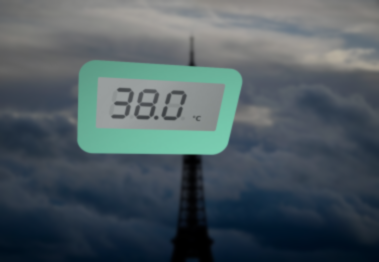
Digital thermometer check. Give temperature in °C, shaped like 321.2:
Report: 38.0
